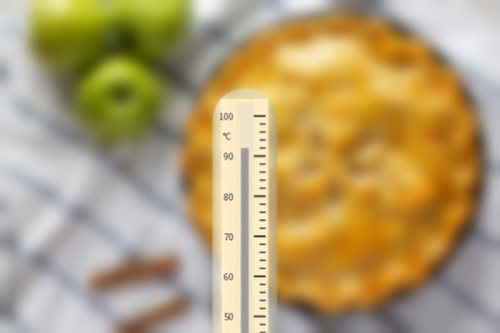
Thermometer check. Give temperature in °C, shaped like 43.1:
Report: 92
